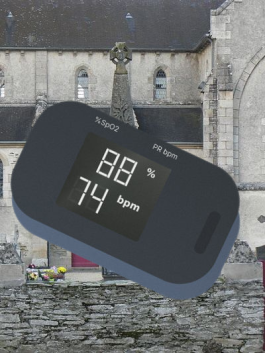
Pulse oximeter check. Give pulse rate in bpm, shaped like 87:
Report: 74
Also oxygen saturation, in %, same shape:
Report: 88
